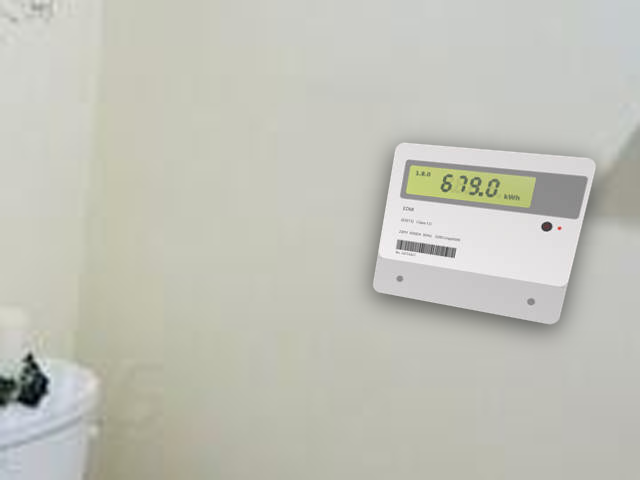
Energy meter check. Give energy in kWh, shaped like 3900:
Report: 679.0
